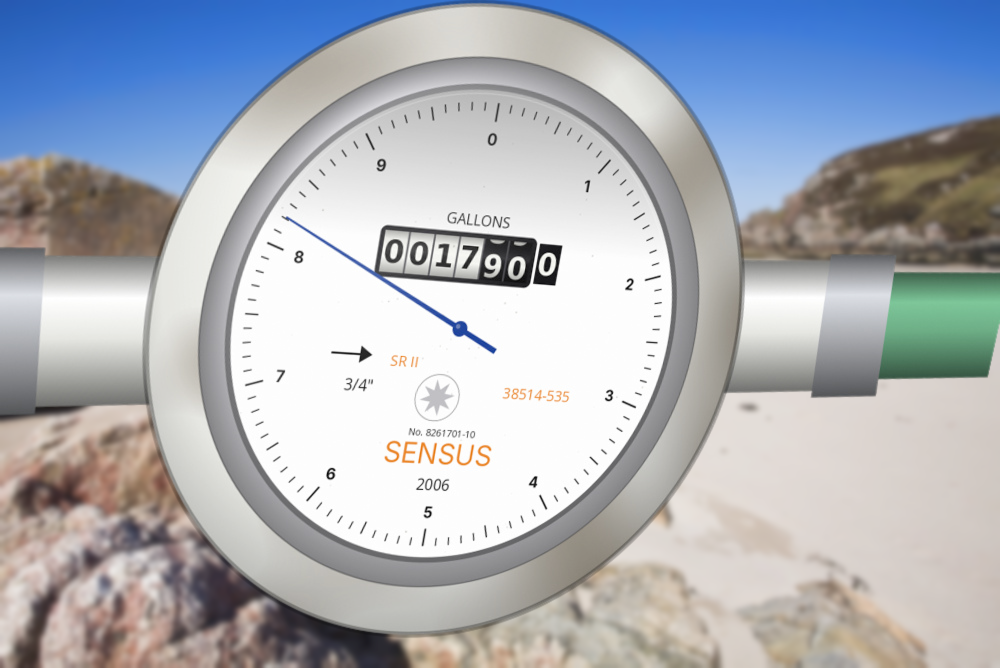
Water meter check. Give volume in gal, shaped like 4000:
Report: 17898.2
